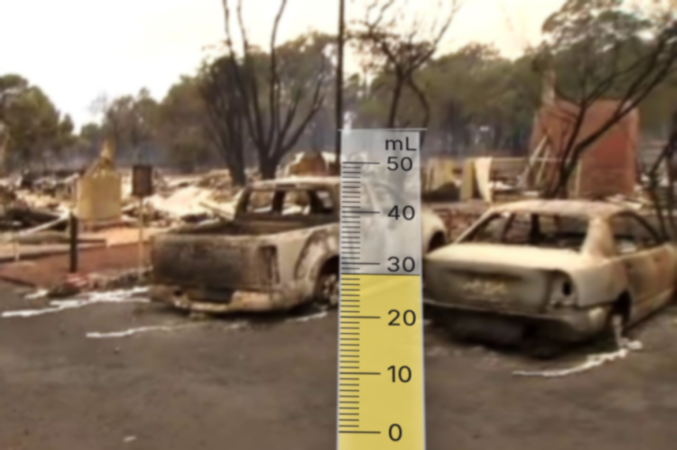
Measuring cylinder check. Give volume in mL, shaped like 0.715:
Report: 28
